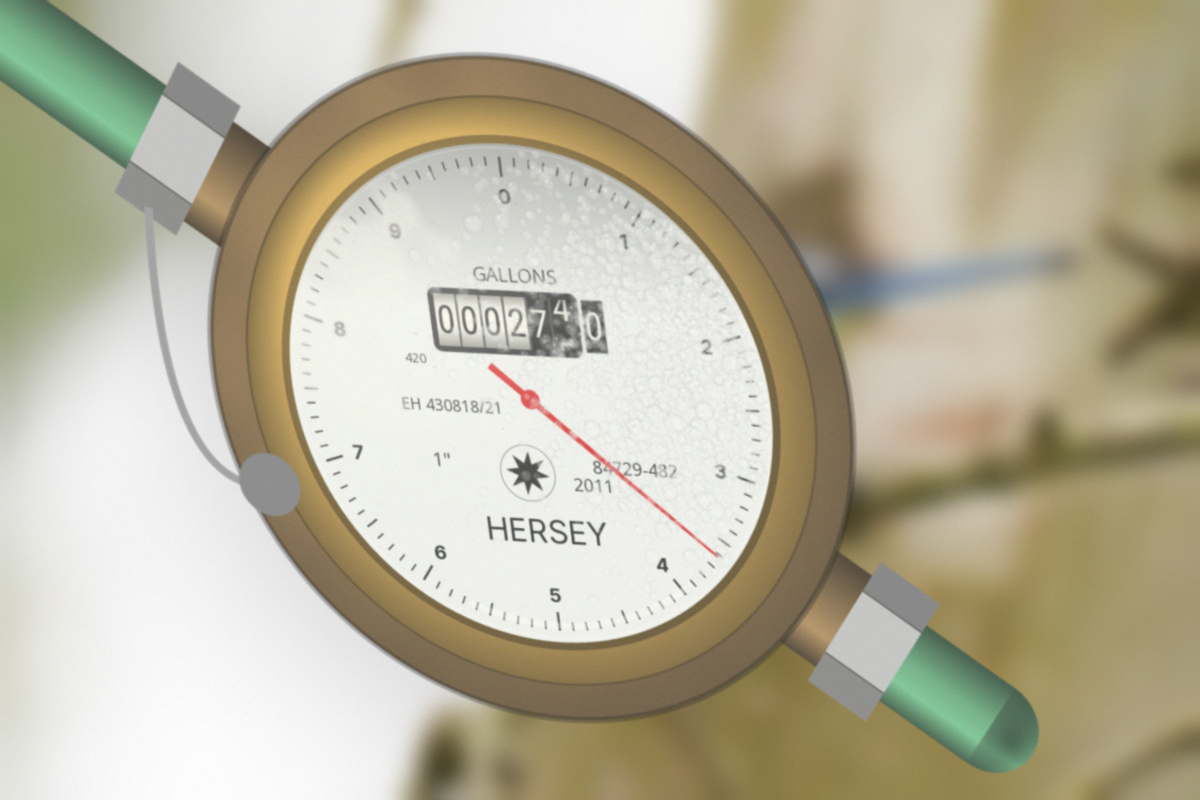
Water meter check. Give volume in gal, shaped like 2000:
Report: 2743.6
